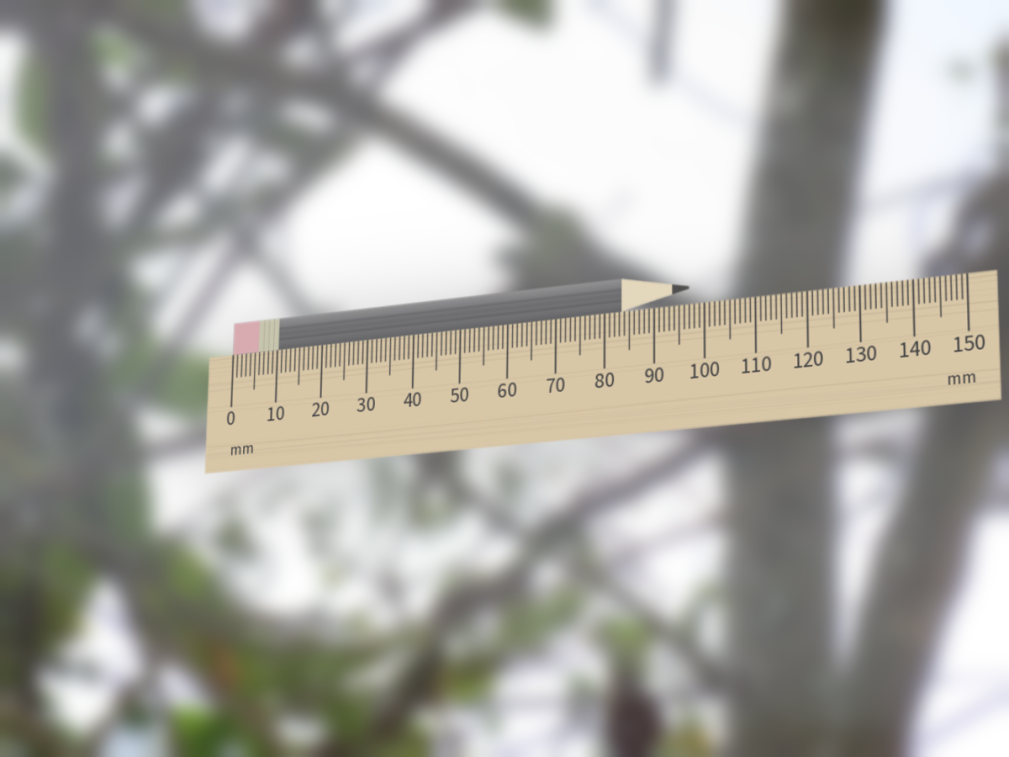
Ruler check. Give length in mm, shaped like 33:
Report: 97
